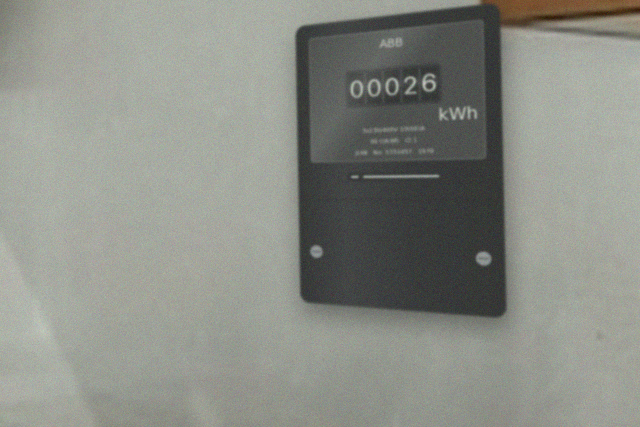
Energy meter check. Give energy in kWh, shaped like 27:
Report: 26
